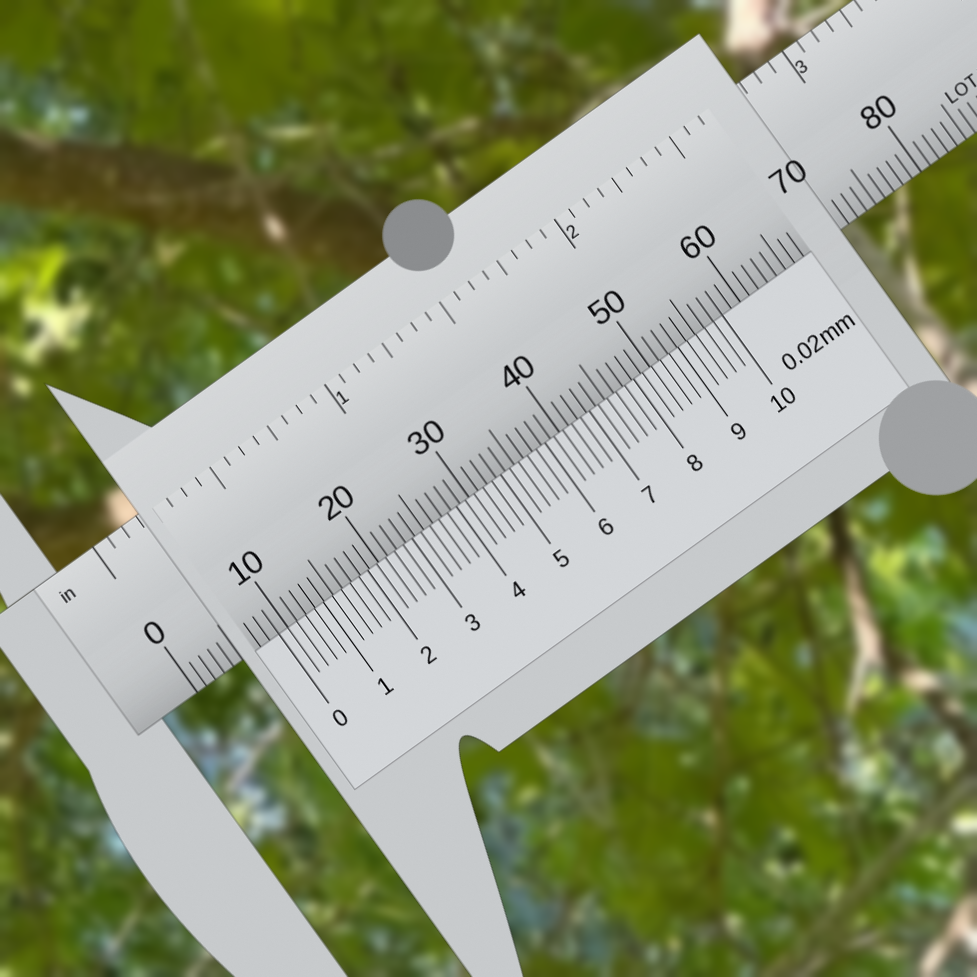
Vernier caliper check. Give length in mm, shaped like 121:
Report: 9.0
